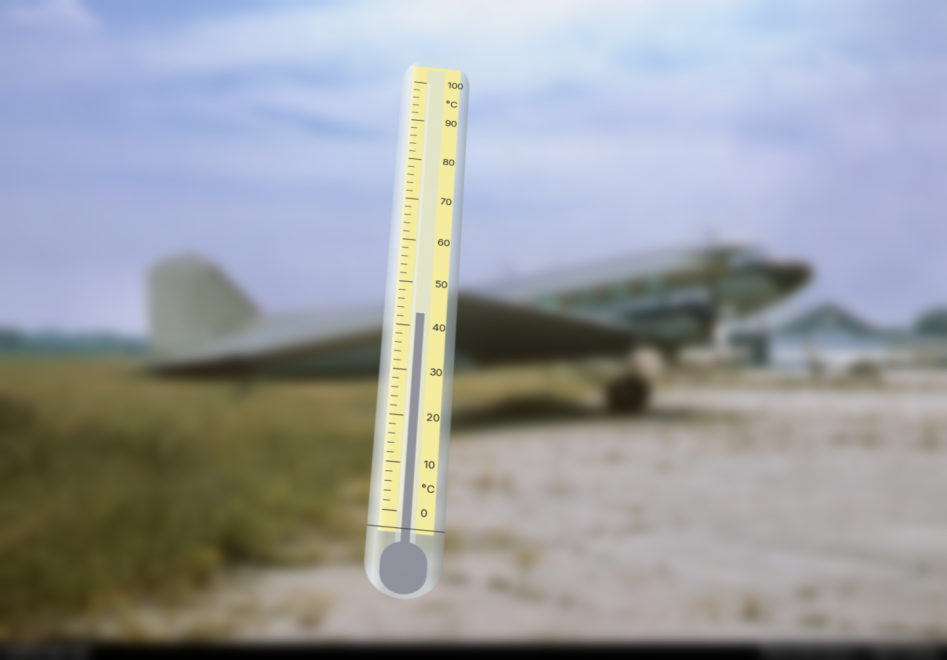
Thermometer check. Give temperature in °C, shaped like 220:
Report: 43
